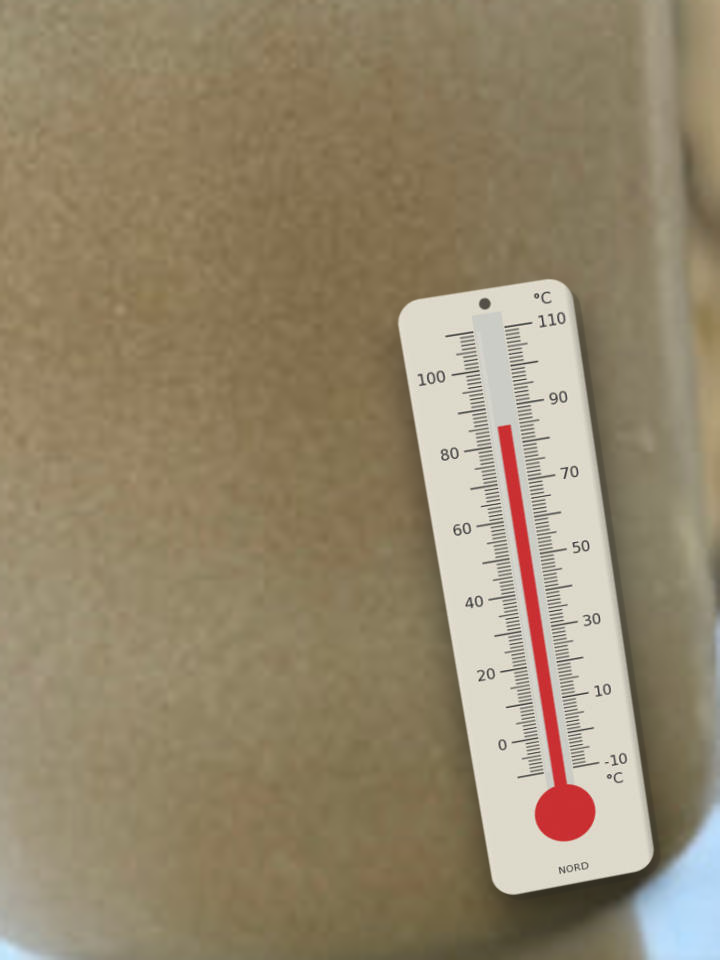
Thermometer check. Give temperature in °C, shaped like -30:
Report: 85
